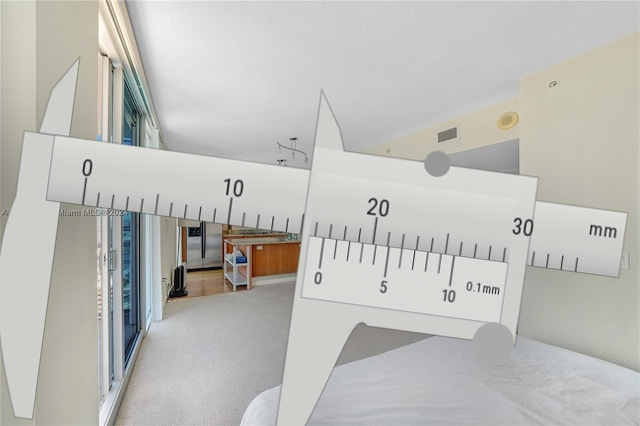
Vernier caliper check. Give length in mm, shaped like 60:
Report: 16.6
